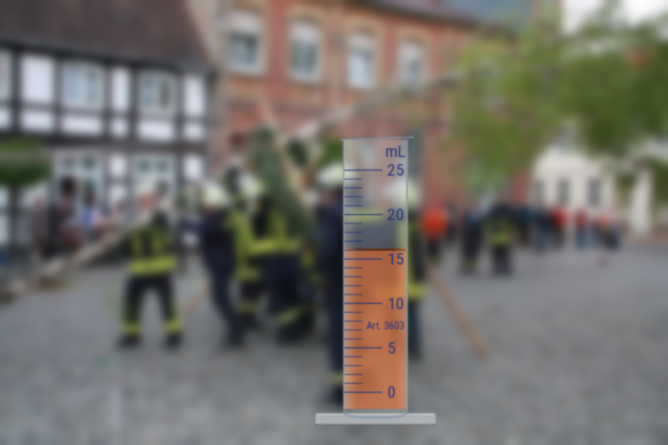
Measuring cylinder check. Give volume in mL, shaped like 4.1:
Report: 16
